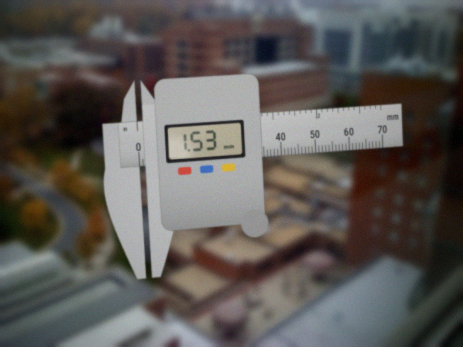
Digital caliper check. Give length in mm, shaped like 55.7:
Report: 1.53
